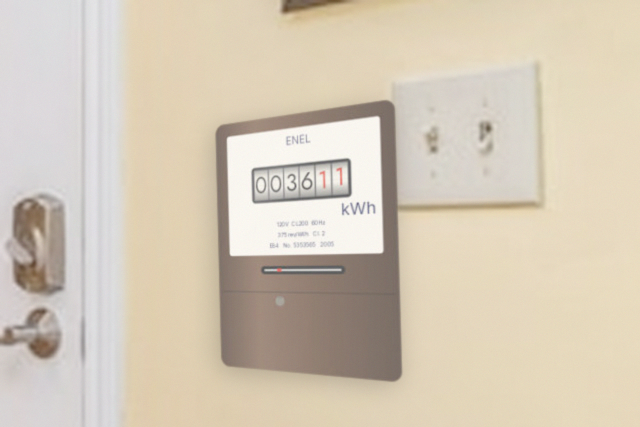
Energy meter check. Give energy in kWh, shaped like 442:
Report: 36.11
